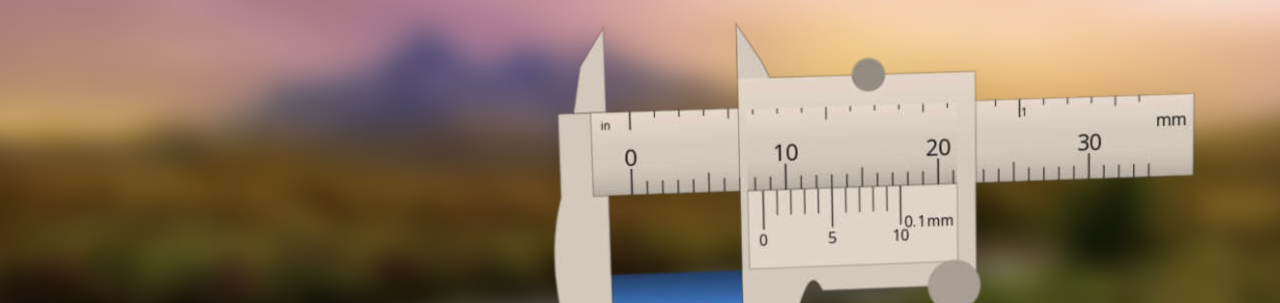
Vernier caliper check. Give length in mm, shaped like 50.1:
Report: 8.5
